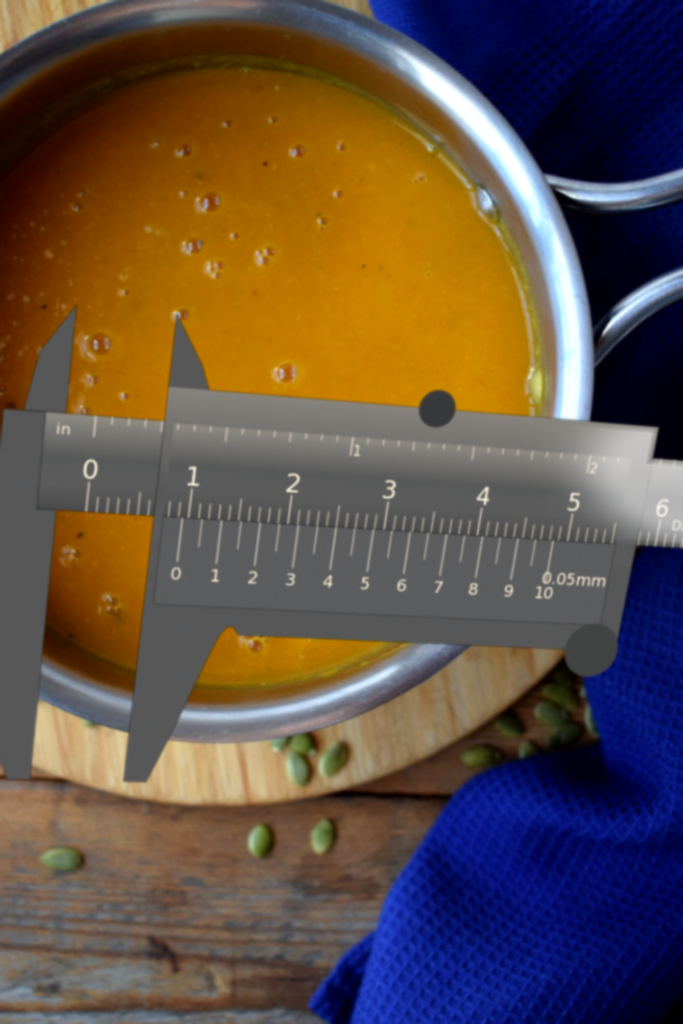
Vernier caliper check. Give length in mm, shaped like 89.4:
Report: 9.4
